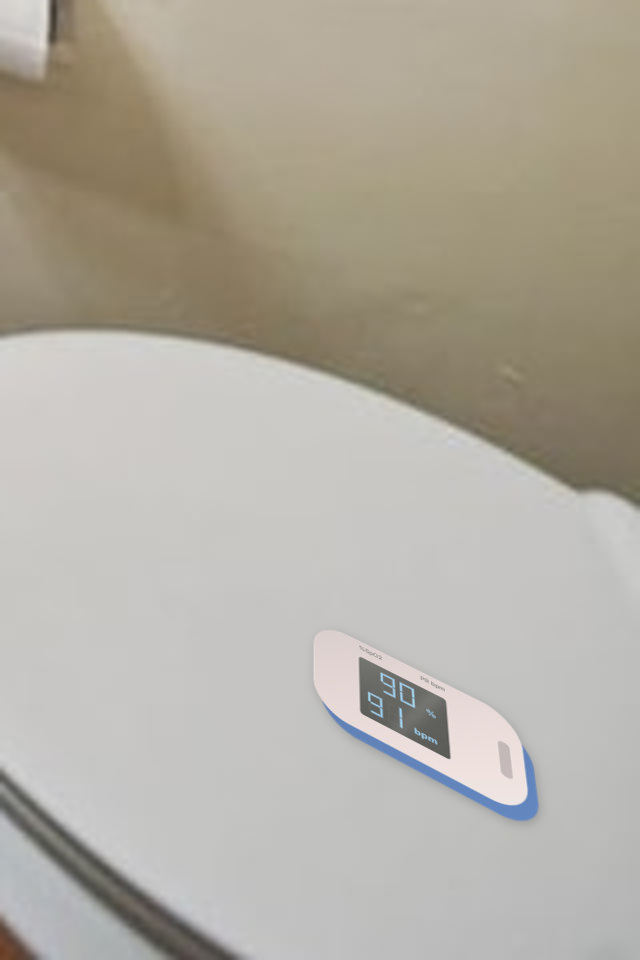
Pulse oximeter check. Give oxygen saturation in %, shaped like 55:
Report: 90
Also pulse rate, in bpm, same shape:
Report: 91
